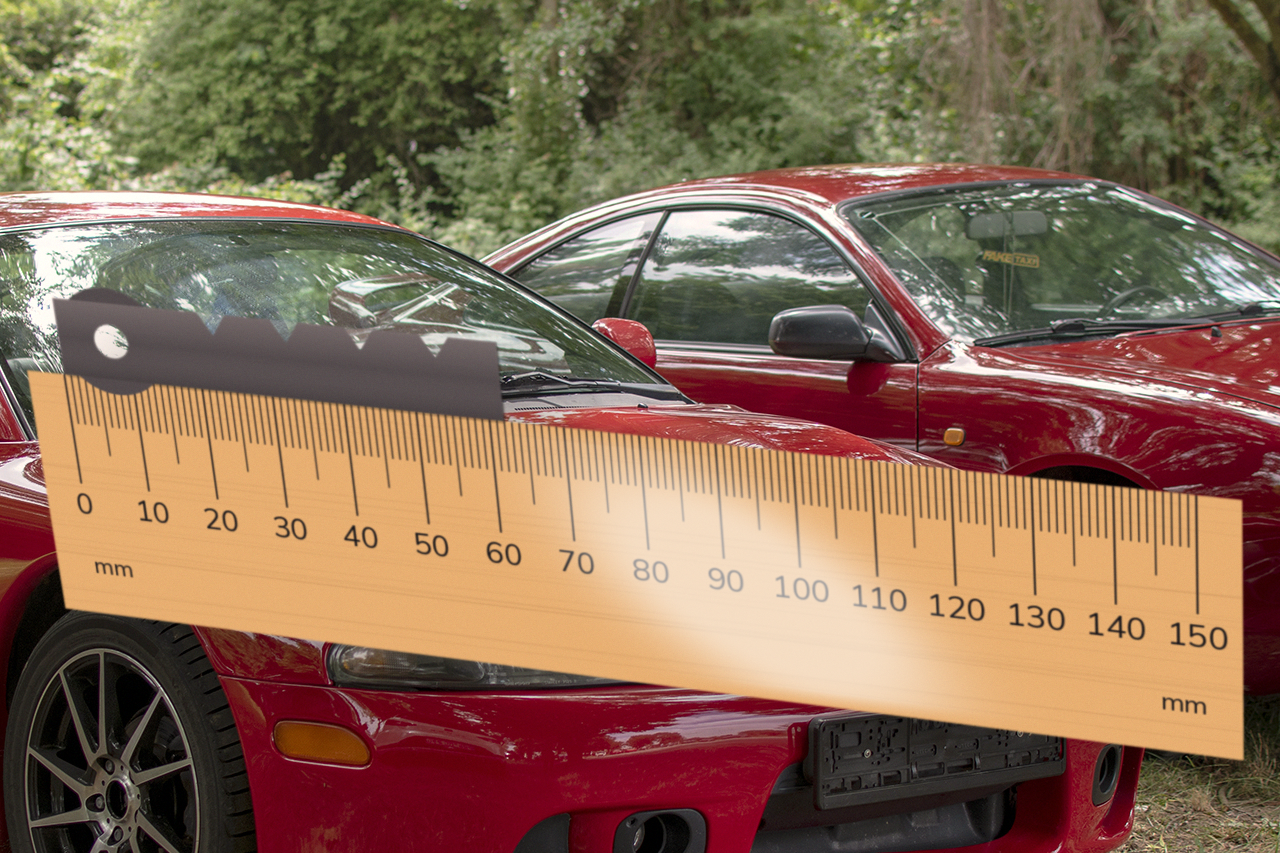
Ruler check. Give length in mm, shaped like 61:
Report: 62
